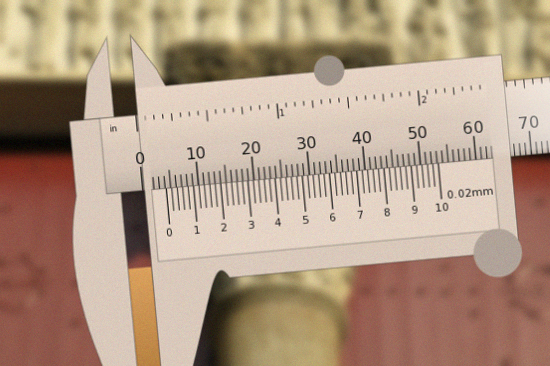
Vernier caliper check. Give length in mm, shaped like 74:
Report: 4.2
